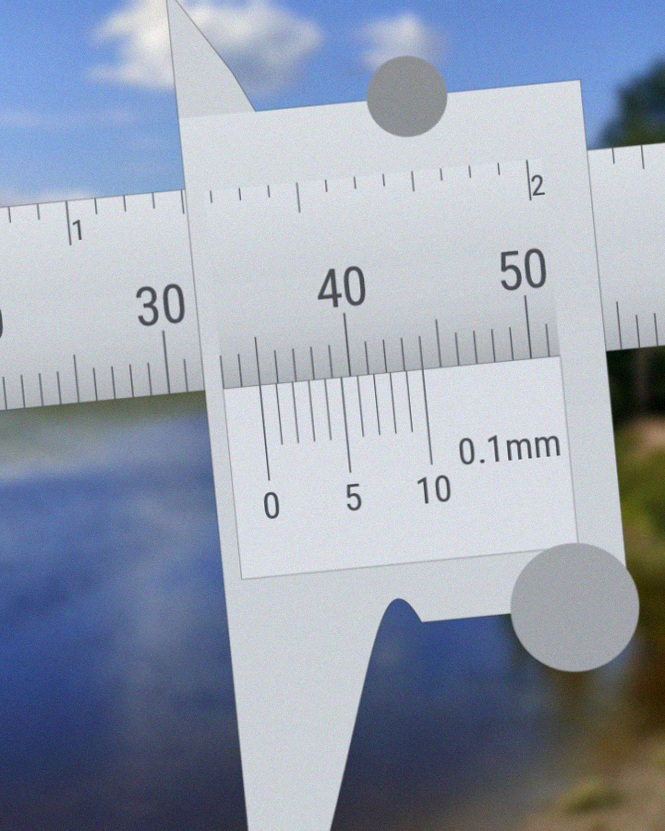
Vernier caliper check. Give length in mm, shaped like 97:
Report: 35.0
